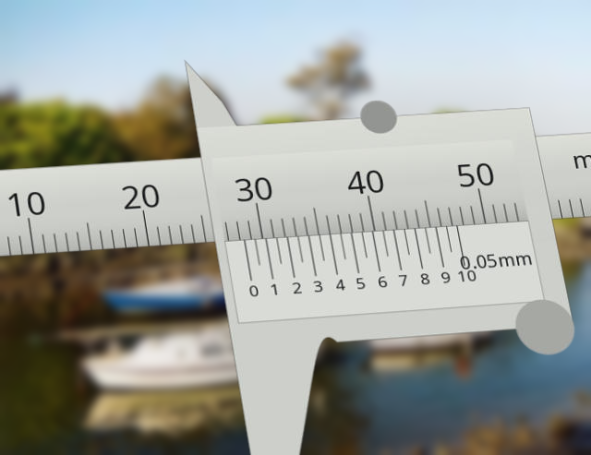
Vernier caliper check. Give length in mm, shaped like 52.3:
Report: 28.4
